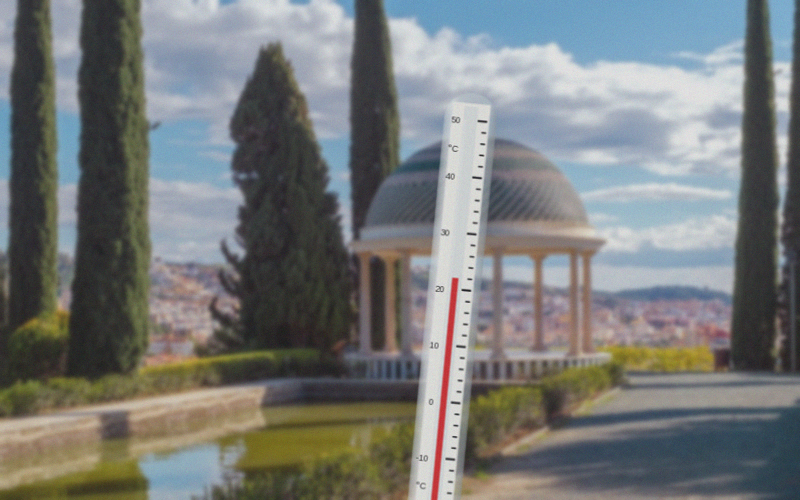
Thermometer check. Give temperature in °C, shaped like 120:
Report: 22
